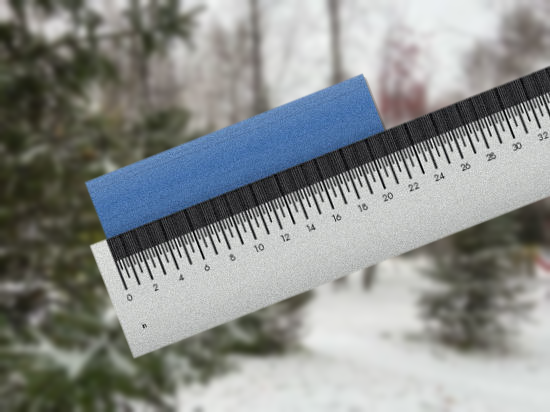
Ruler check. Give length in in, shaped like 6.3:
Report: 21.5
